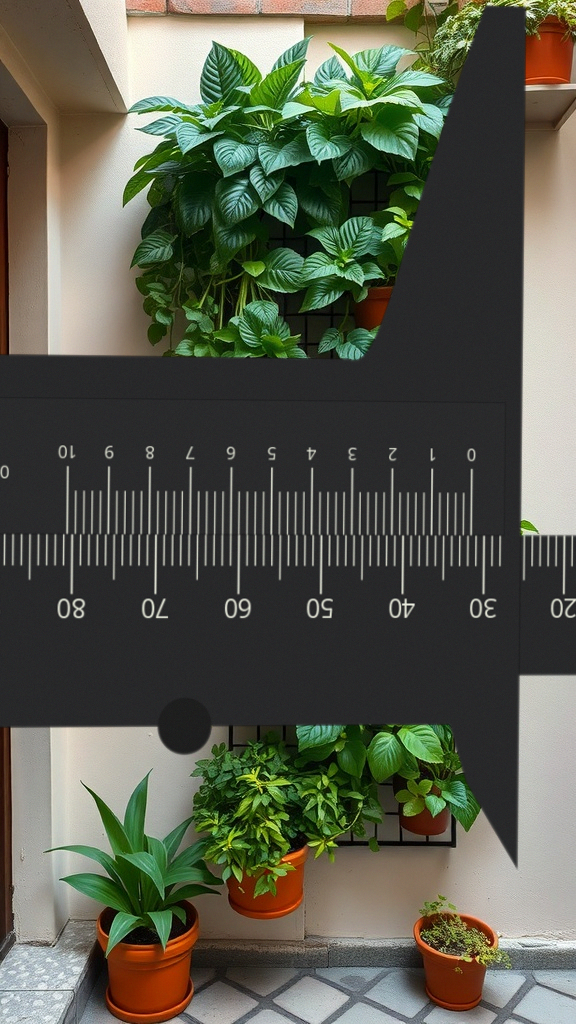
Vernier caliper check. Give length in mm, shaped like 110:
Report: 31.6
